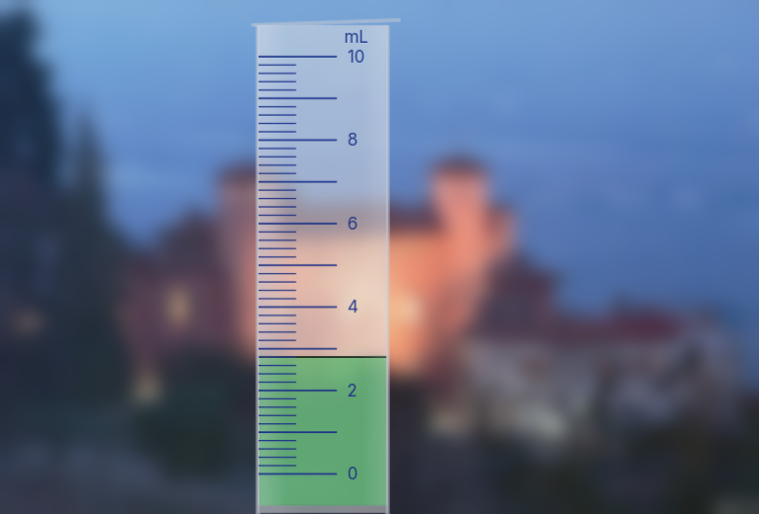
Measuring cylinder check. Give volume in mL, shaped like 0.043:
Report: 2.8
